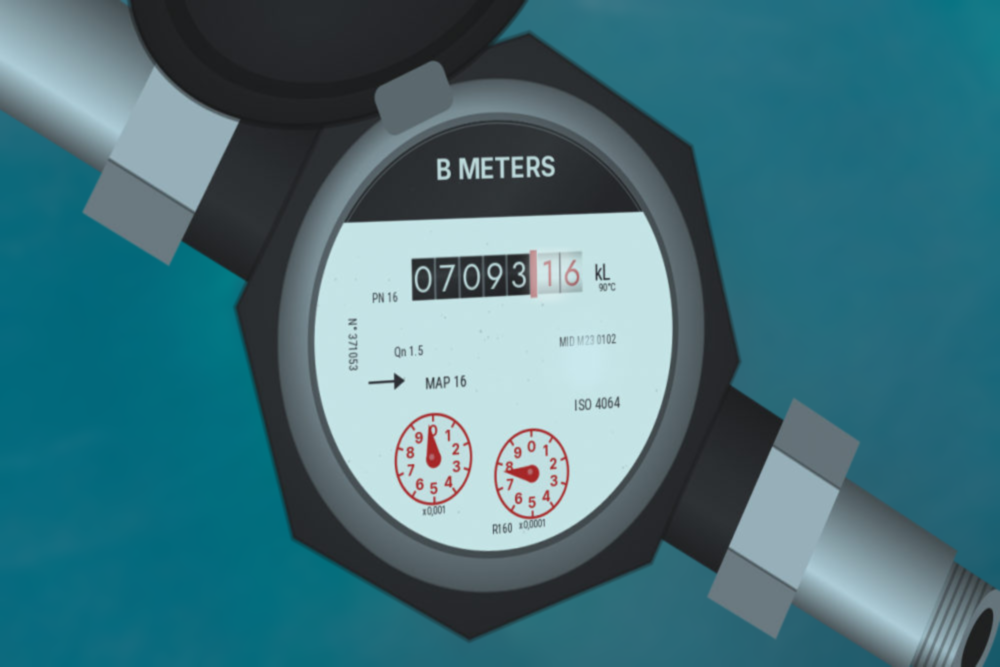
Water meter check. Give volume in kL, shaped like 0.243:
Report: 7093.1597
